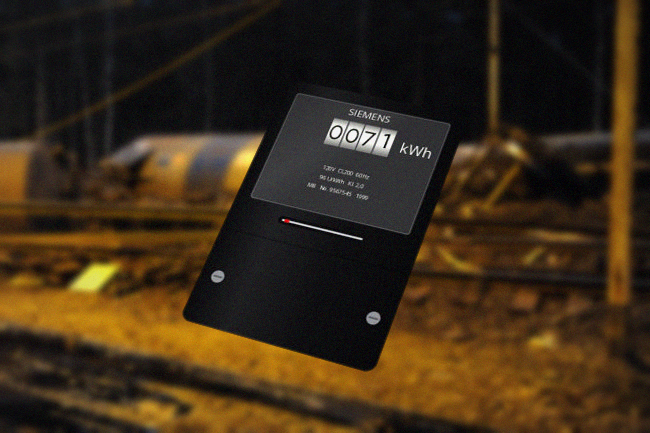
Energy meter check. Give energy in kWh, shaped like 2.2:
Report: 71
